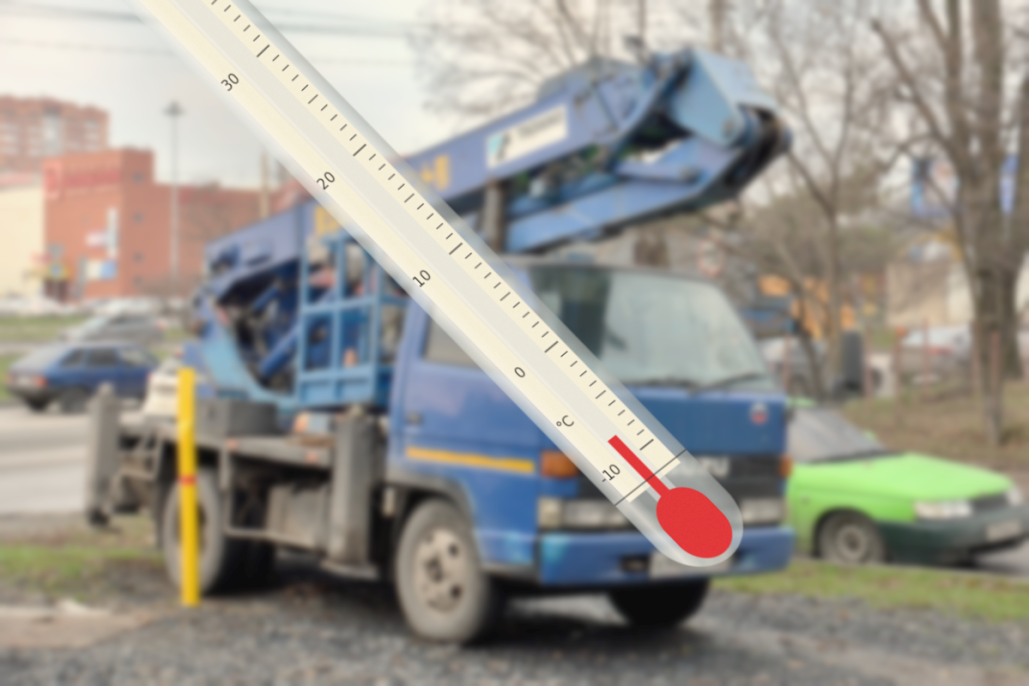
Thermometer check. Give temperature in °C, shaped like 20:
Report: -8
